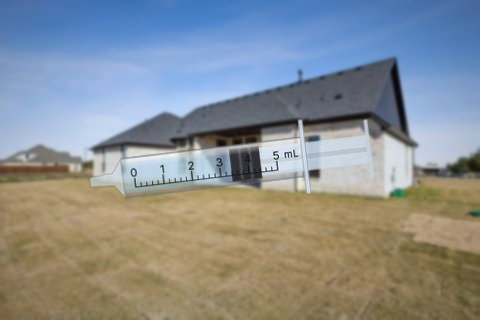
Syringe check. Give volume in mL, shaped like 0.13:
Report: 3.4
